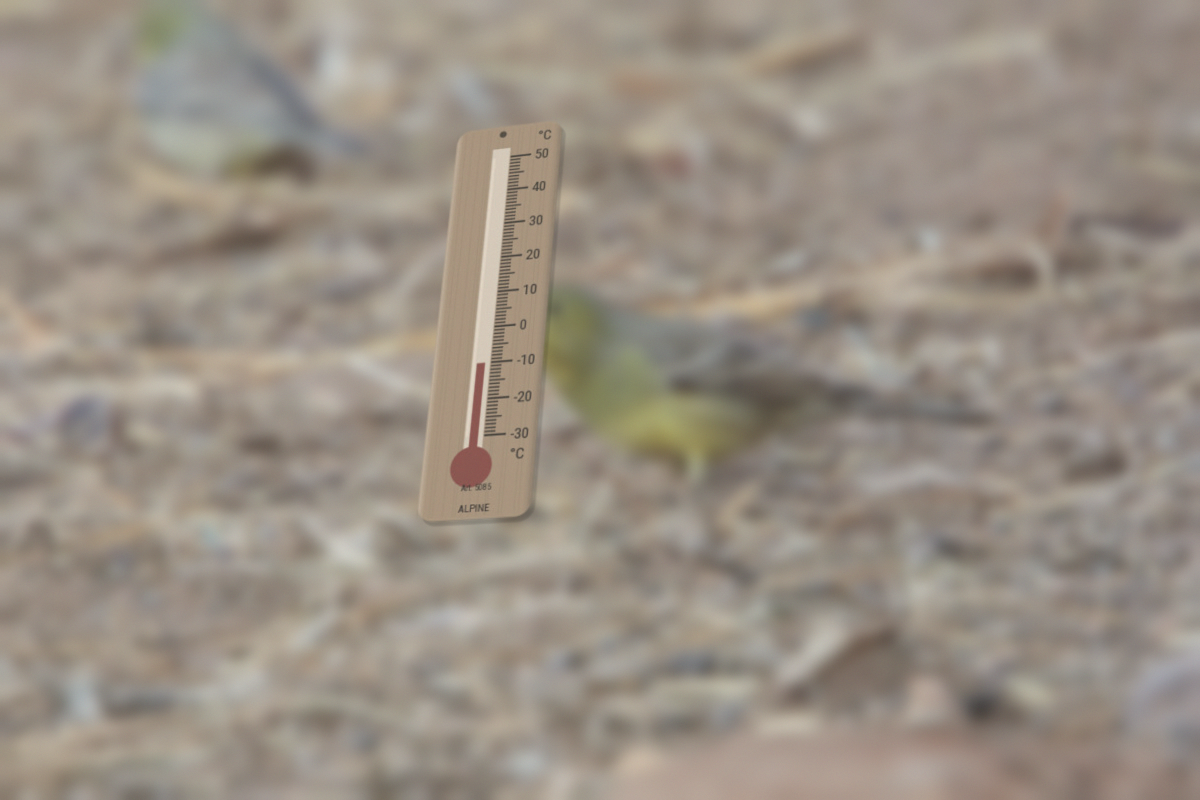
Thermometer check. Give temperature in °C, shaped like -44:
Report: -10
